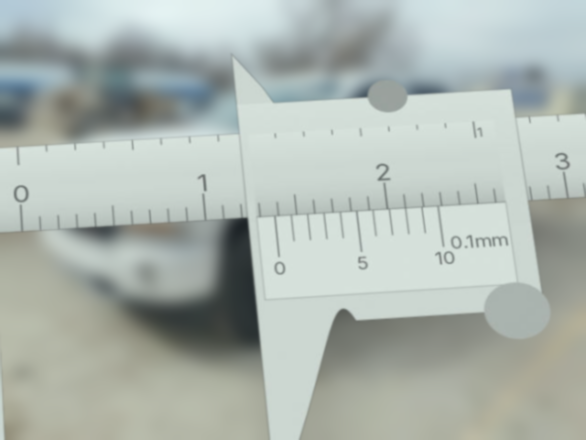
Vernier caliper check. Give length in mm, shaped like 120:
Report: 13.8
